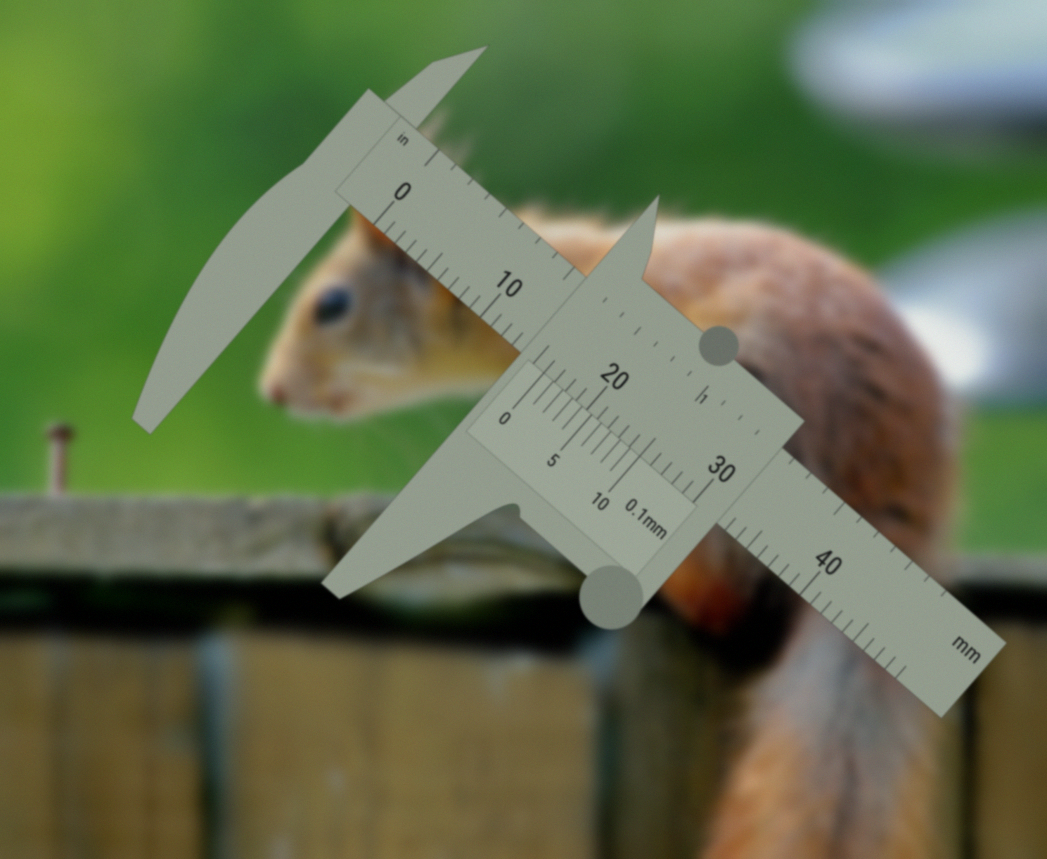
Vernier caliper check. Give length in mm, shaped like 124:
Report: 16.0
